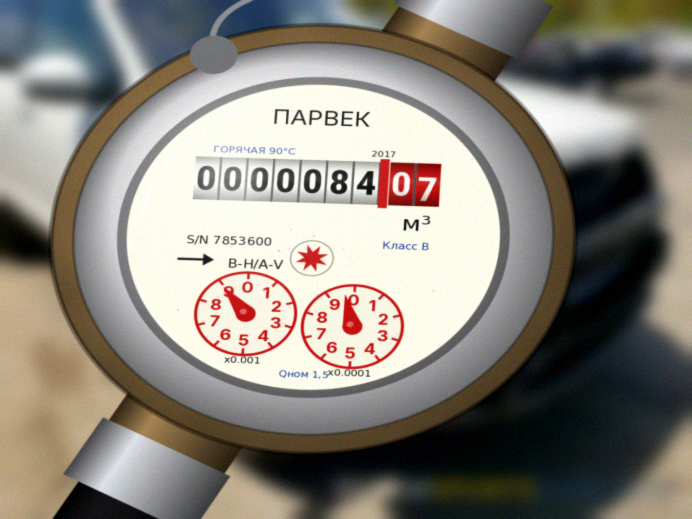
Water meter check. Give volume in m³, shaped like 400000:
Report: 84.0689
